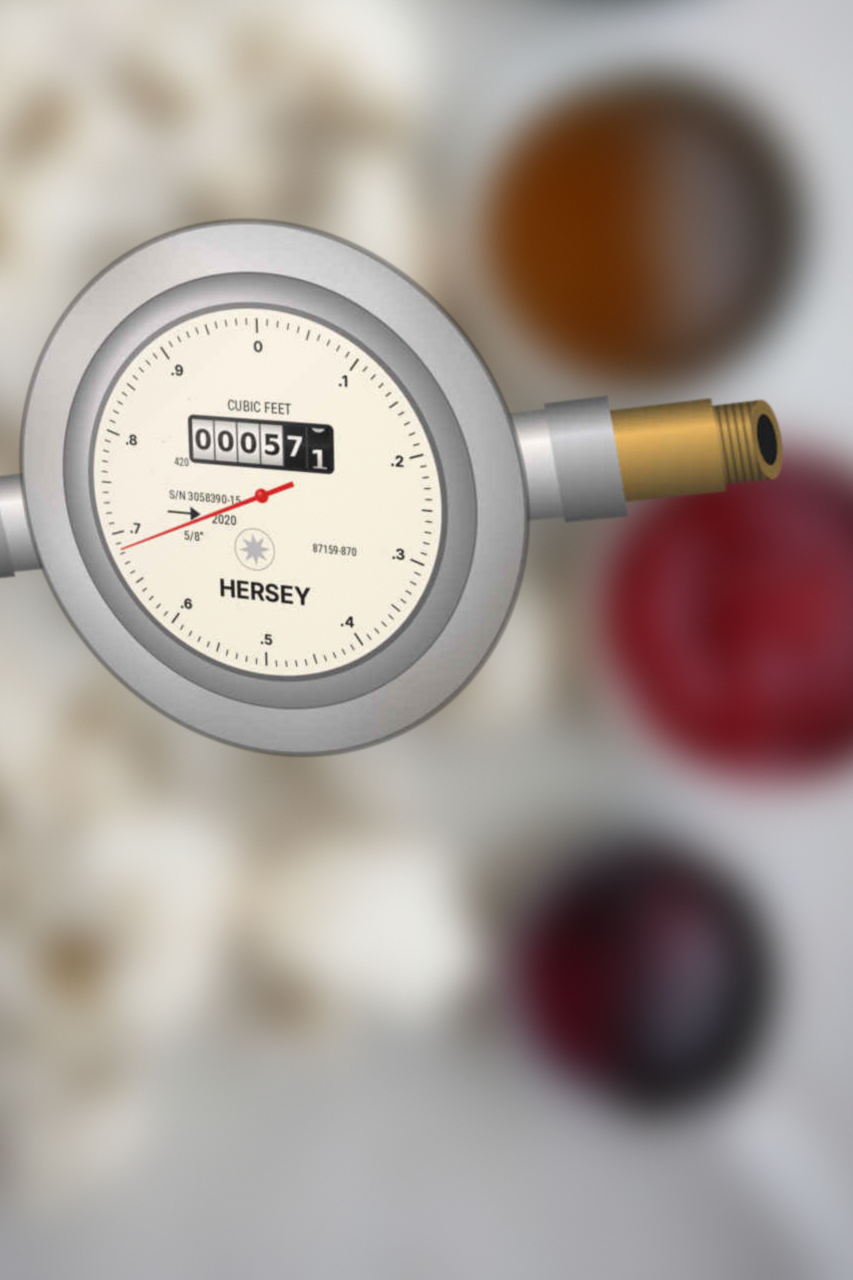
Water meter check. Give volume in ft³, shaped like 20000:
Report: 570.68
